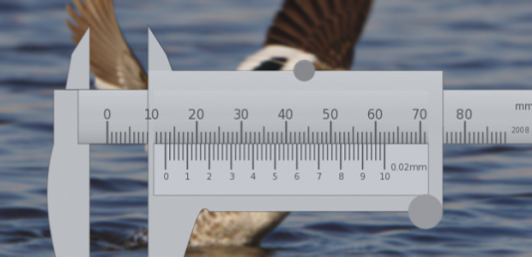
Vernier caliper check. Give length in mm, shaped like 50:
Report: 13.0
